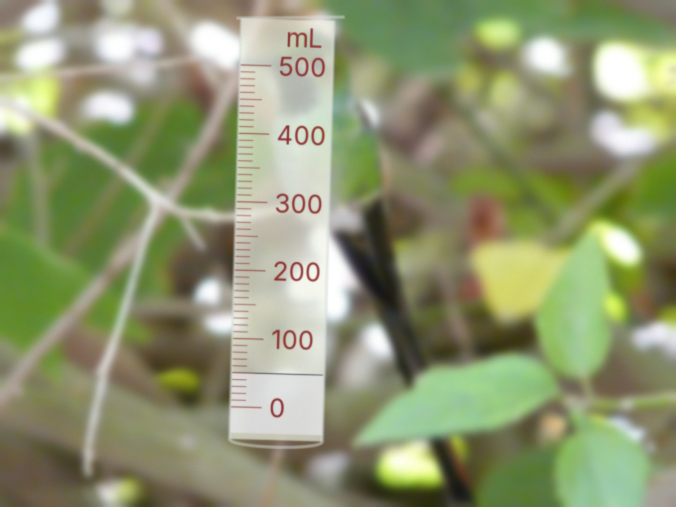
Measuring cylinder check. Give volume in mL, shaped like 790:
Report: 50
